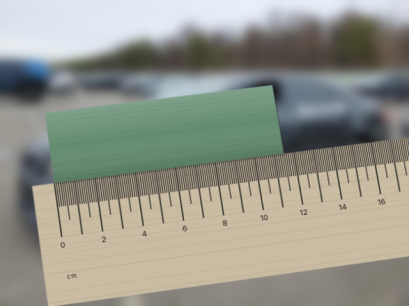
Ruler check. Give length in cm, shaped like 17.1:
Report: 11.5
